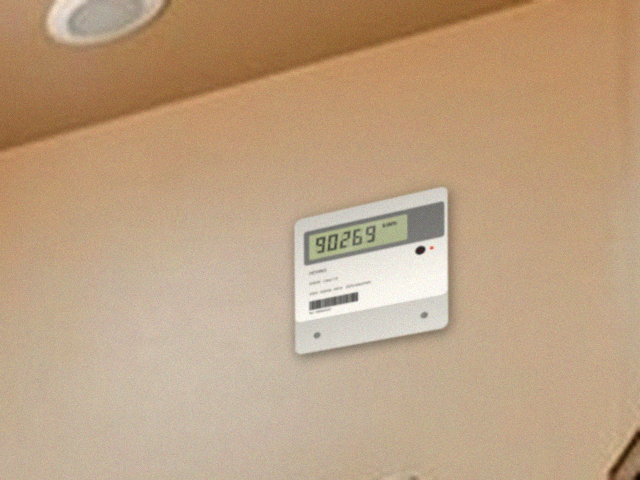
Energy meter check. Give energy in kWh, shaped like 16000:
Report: 90269
